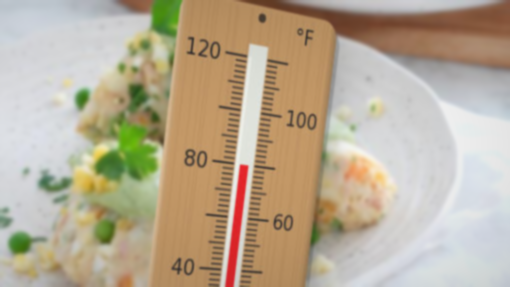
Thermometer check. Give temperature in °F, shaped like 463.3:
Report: 80
